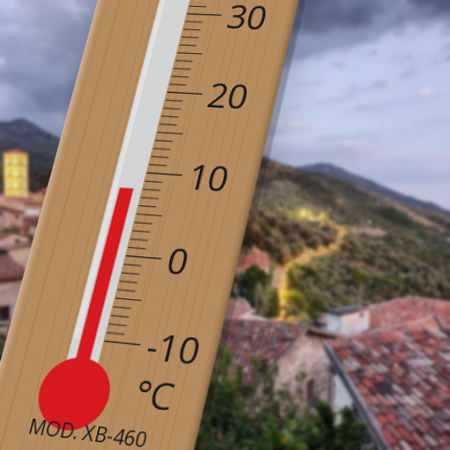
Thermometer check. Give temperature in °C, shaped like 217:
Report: 8
